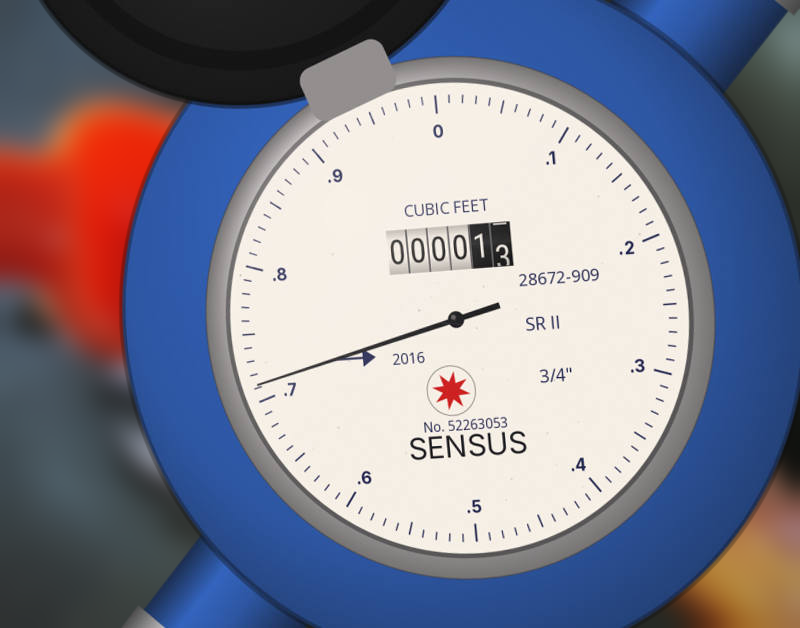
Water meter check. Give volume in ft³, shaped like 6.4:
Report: 12.71
